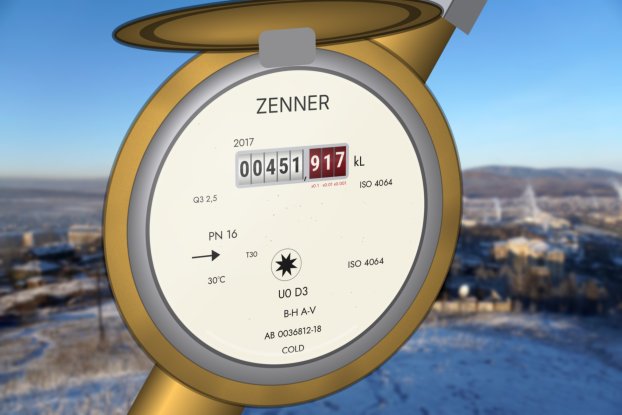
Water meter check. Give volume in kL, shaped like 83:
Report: 451.917
